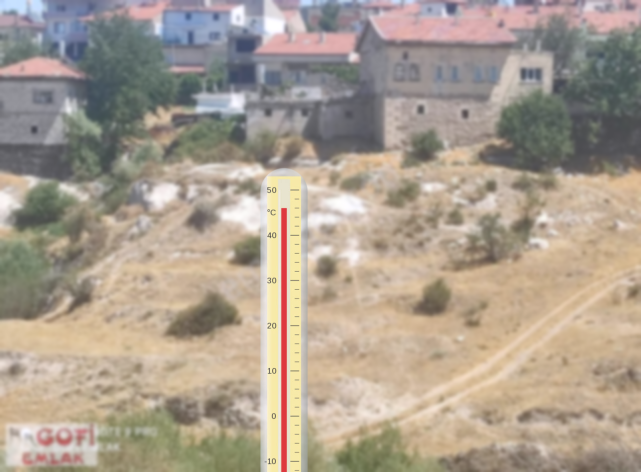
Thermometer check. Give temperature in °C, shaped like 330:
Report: 46
